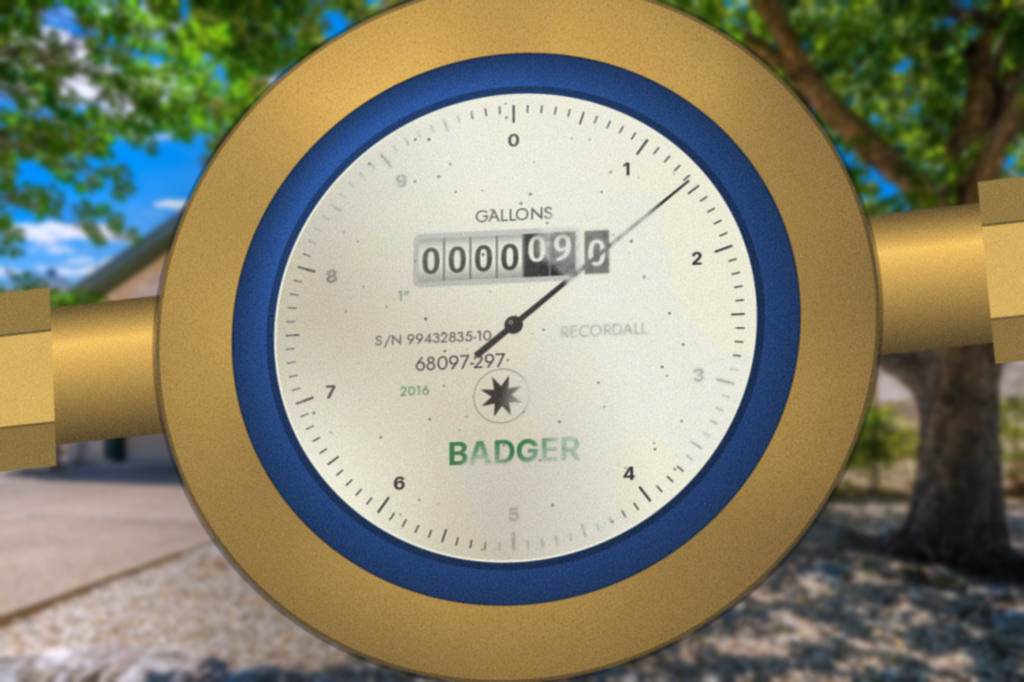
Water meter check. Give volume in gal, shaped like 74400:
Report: 91.4
